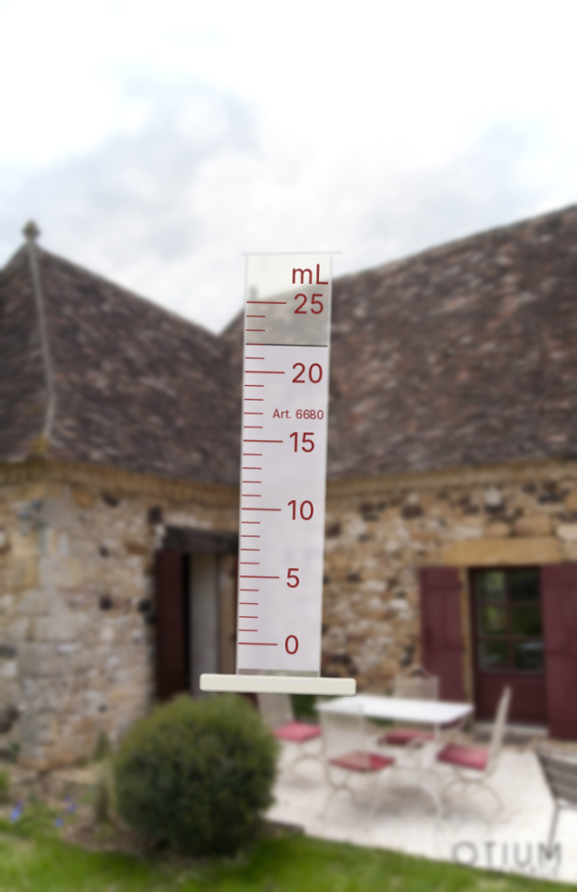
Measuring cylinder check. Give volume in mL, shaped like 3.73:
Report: 22
